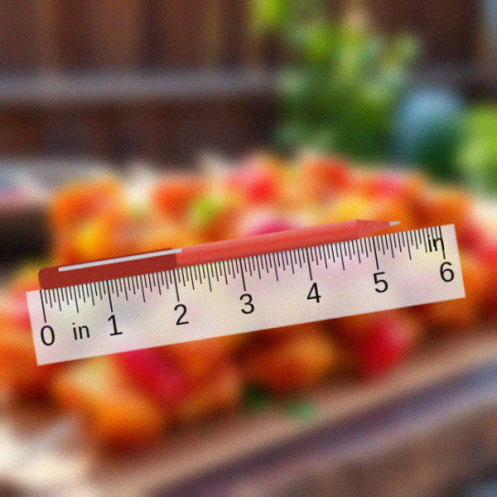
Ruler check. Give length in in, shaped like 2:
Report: 5.4375
